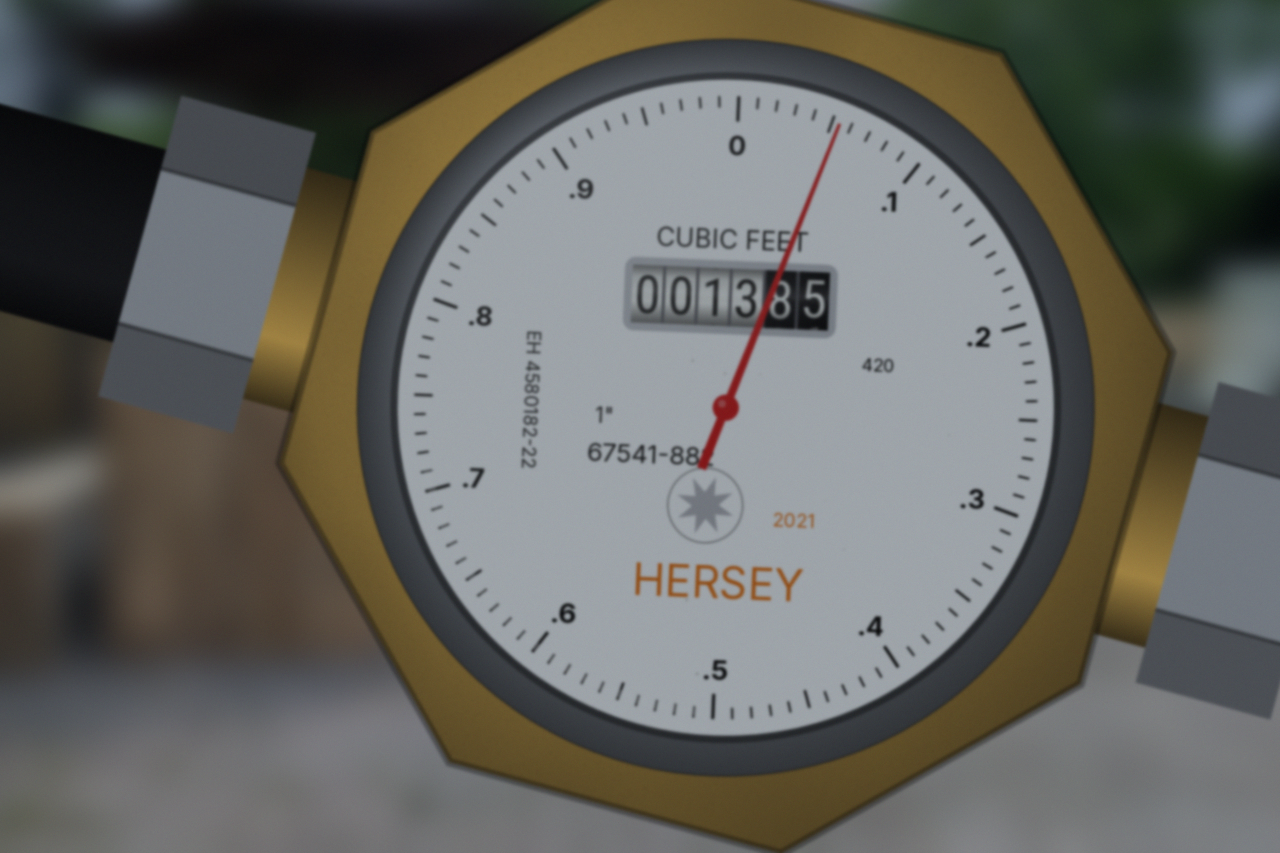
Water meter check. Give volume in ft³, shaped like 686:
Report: 1385.05
